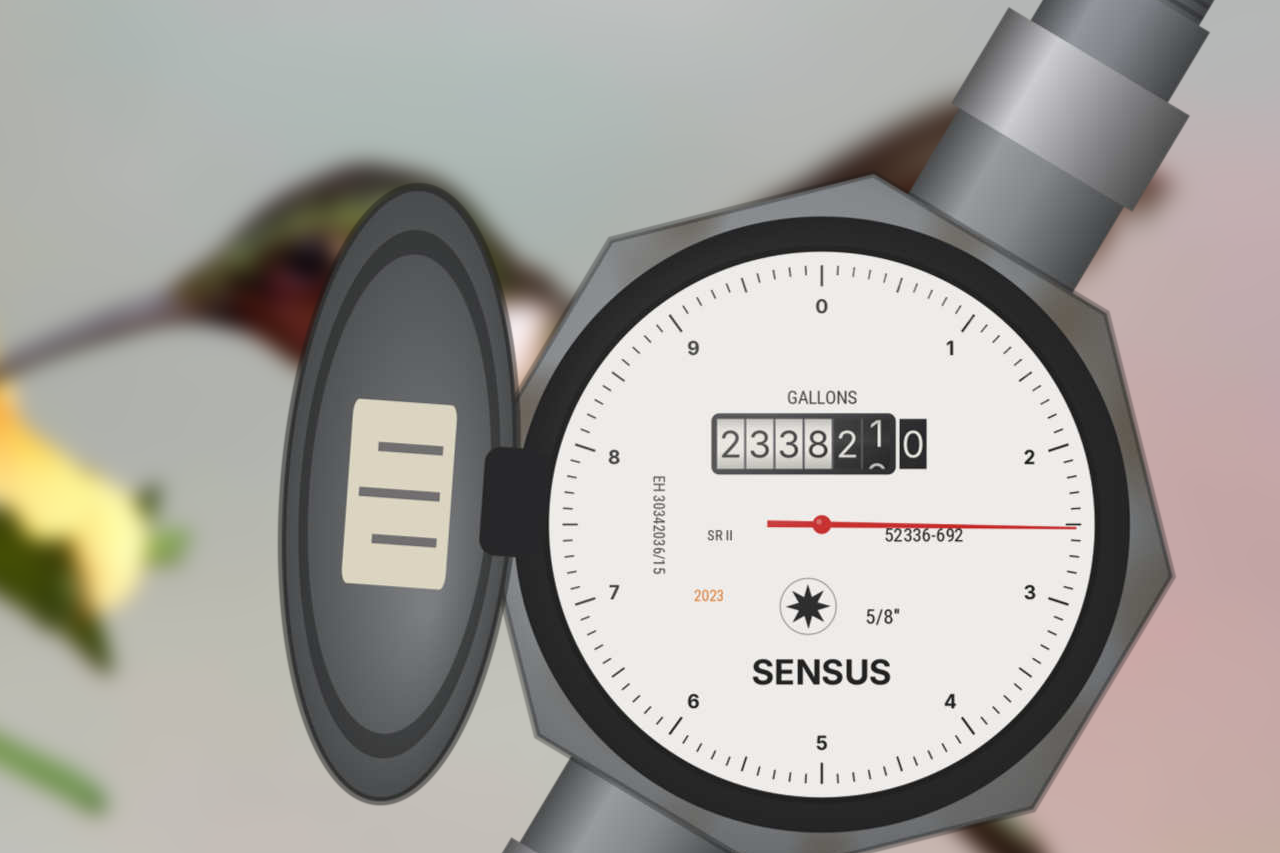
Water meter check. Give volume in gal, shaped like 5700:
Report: 2338212.5
